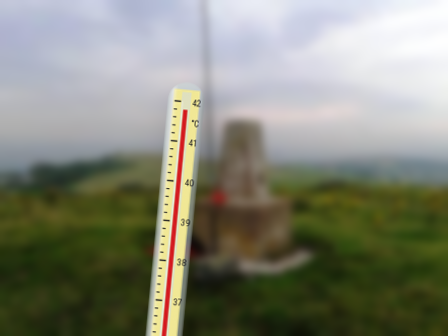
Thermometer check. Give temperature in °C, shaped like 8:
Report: 41.8
